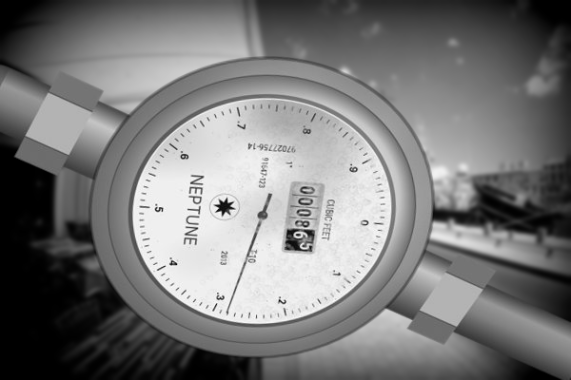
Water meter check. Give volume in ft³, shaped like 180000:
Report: 865.28
